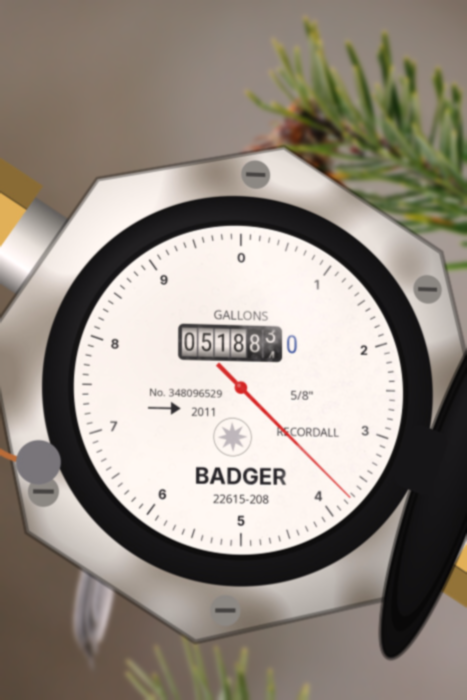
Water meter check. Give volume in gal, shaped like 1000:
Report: 518833.7
